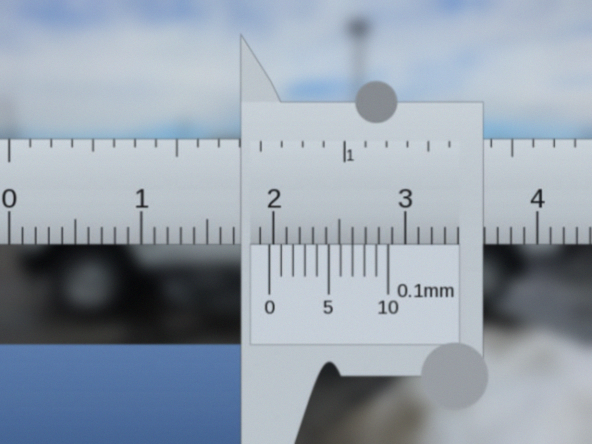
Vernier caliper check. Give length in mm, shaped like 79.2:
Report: 19.7
